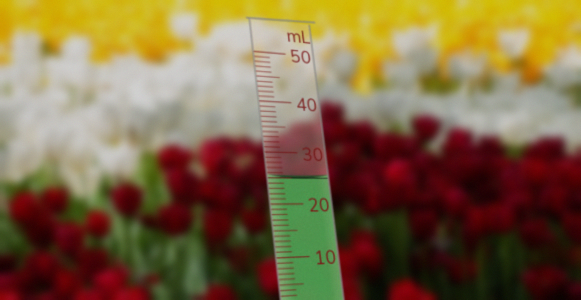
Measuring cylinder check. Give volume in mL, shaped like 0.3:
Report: 25
